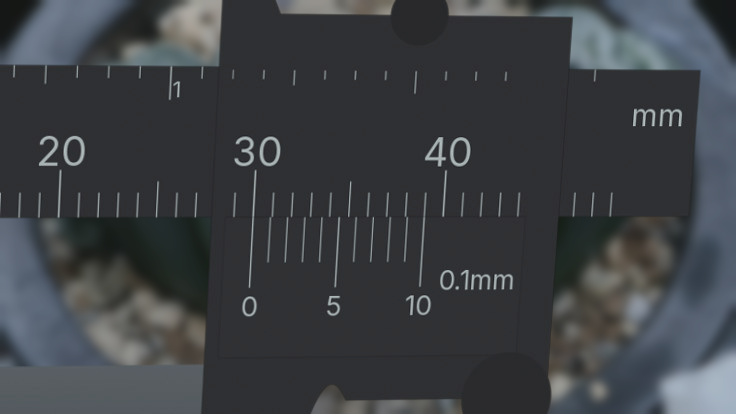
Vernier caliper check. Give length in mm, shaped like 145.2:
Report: 30.0
